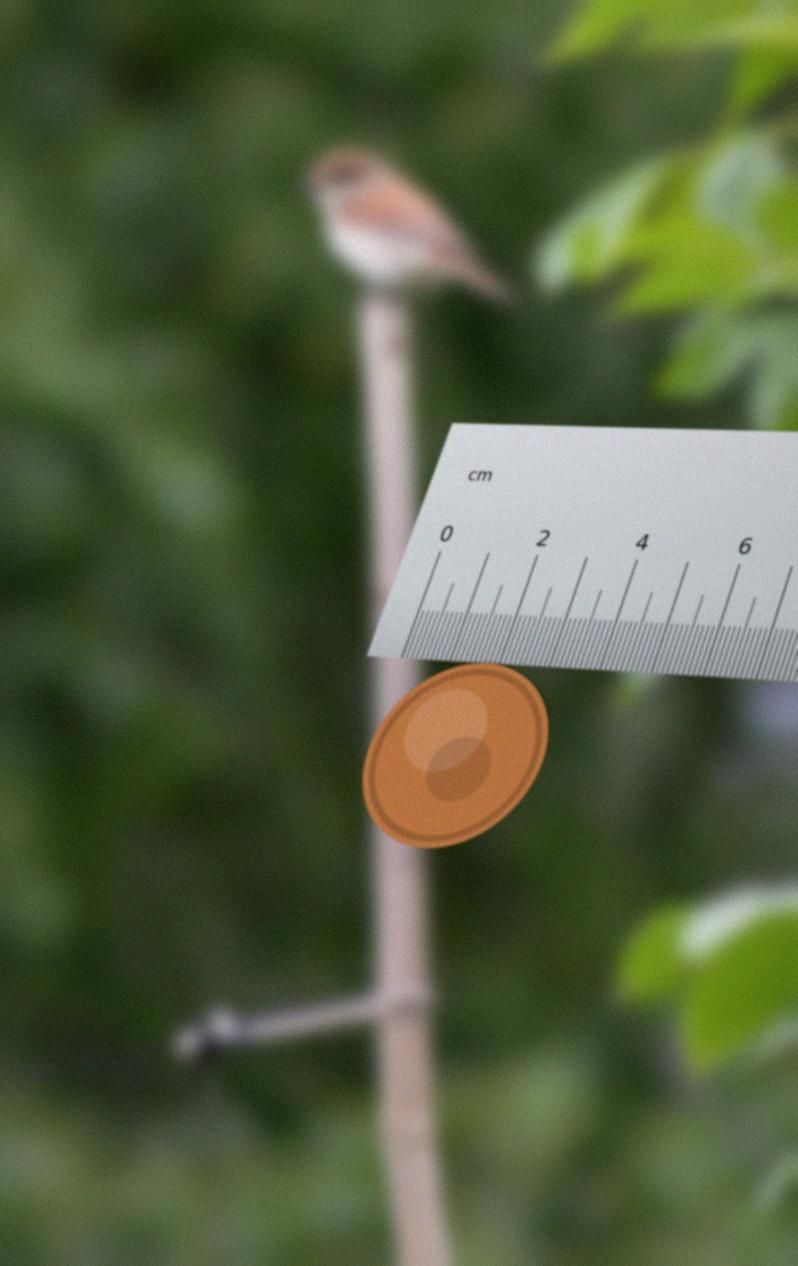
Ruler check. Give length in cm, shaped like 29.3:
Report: 3.5
